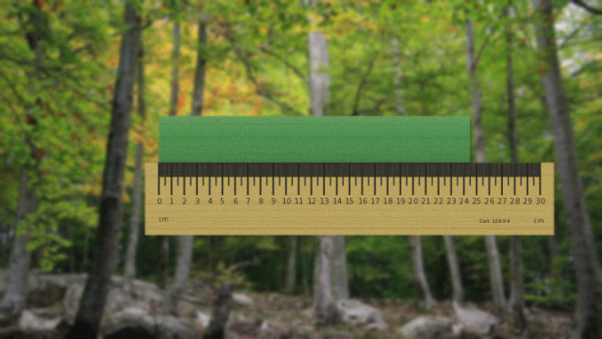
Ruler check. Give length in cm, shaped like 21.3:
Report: 24.5
